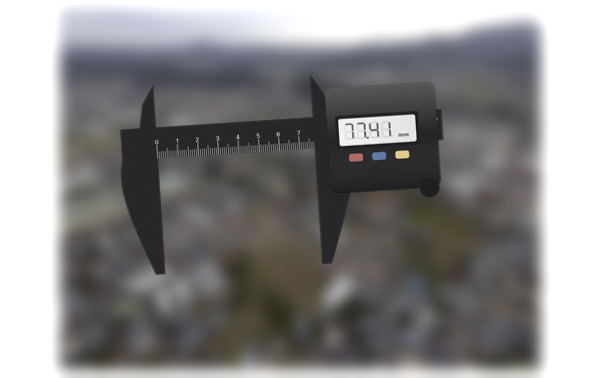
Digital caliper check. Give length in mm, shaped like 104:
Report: 77.41
